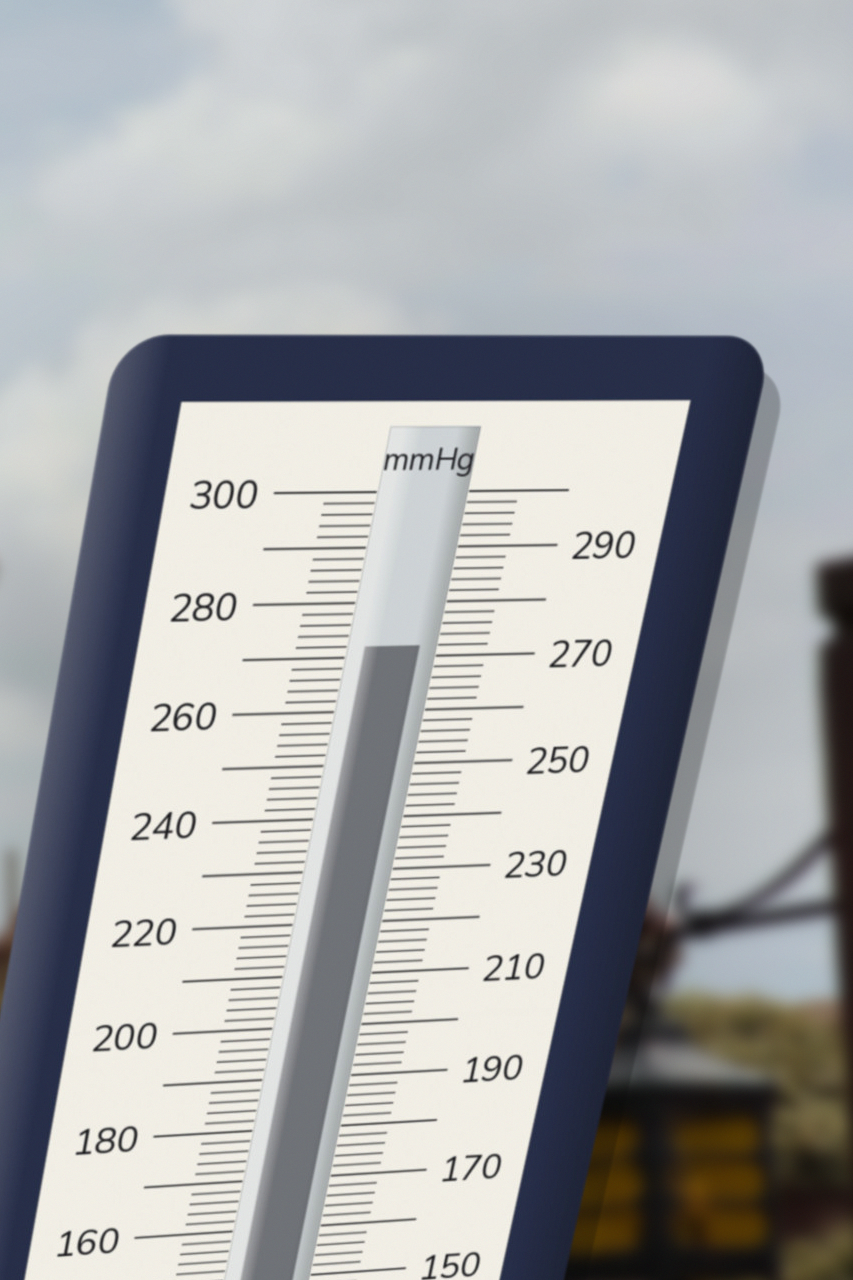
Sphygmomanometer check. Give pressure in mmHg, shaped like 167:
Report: 272
